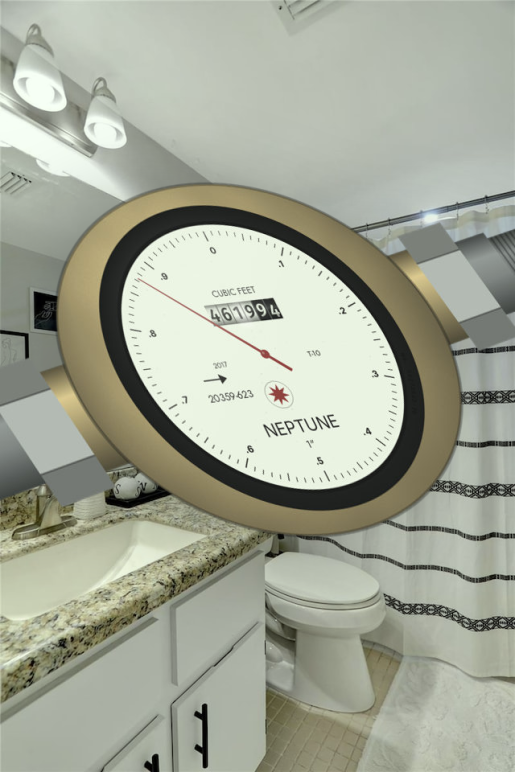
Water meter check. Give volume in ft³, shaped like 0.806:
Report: 461993.87
